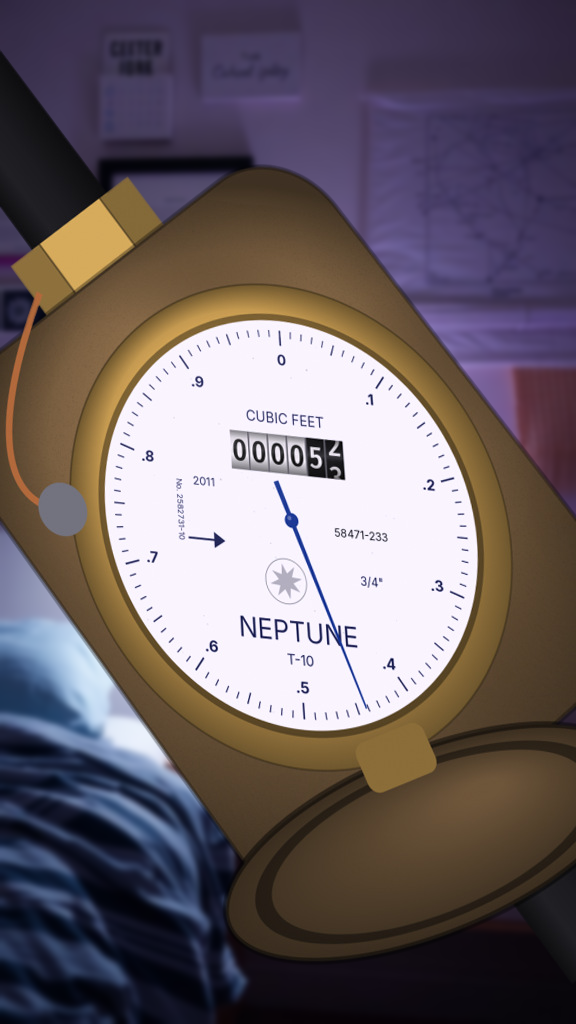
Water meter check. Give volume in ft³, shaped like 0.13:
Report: 52.44
